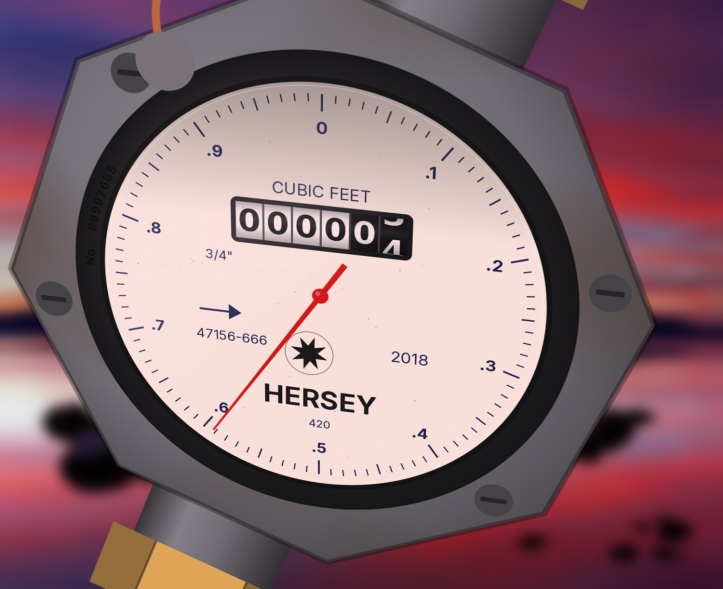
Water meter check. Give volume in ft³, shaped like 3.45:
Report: 3.59
